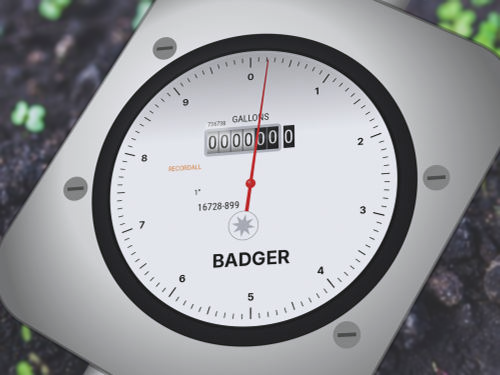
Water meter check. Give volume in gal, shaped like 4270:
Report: 0.2
